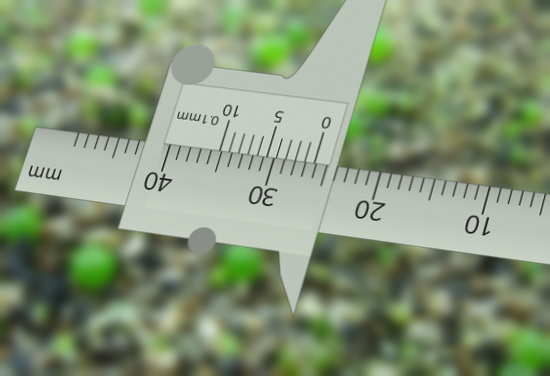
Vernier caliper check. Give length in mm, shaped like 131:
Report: 26.2
